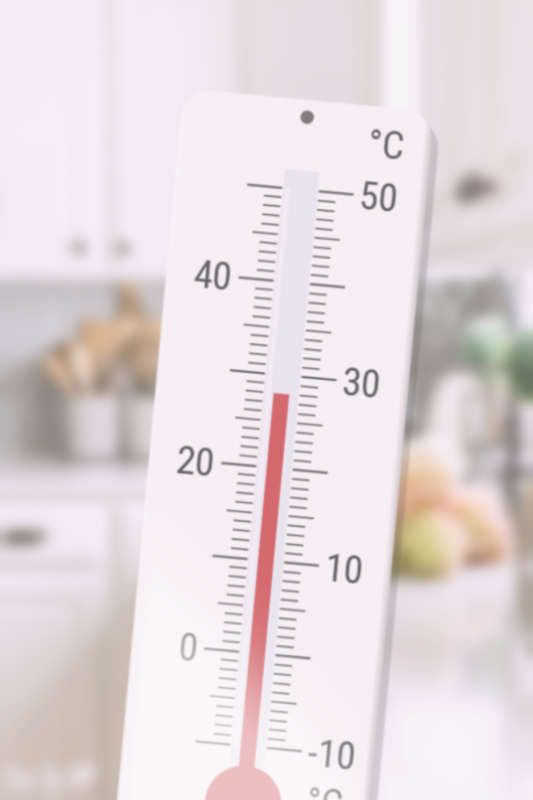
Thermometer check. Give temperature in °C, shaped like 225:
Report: 28
